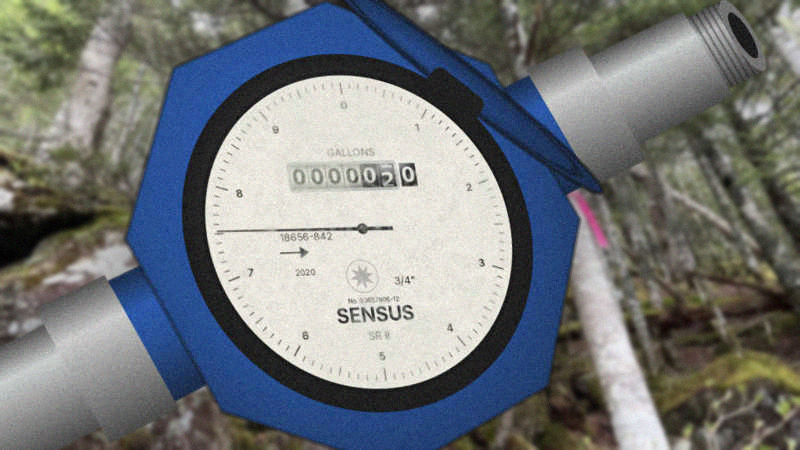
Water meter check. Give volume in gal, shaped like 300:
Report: 17.5
